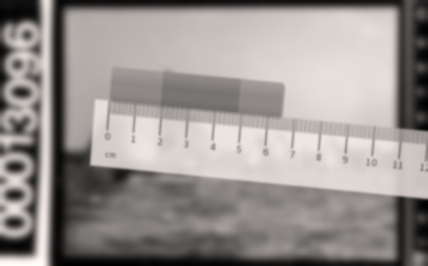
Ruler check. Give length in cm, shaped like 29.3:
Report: 6.5
